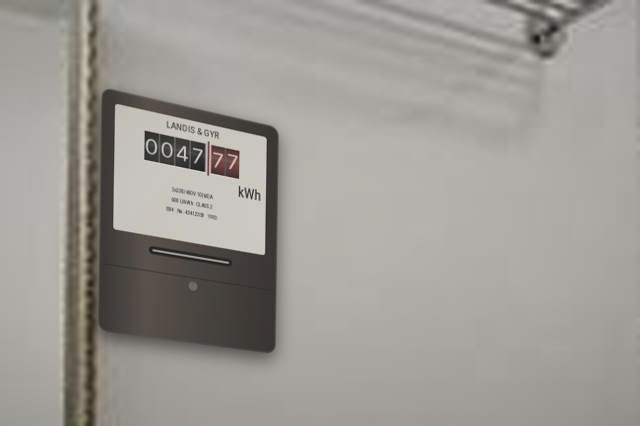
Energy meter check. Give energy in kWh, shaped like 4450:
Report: 47.77
